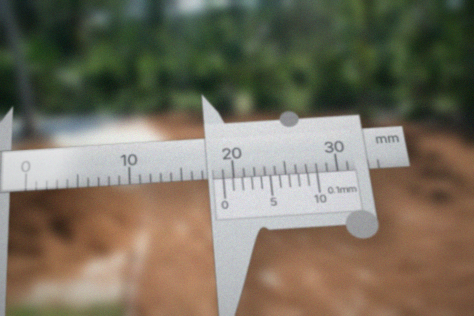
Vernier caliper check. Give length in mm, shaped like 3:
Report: 19.0
